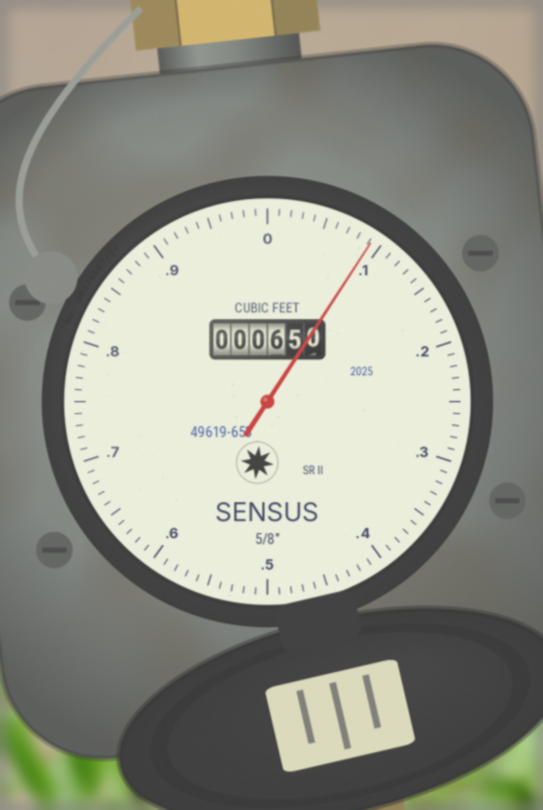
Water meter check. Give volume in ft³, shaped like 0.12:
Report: 650.09
